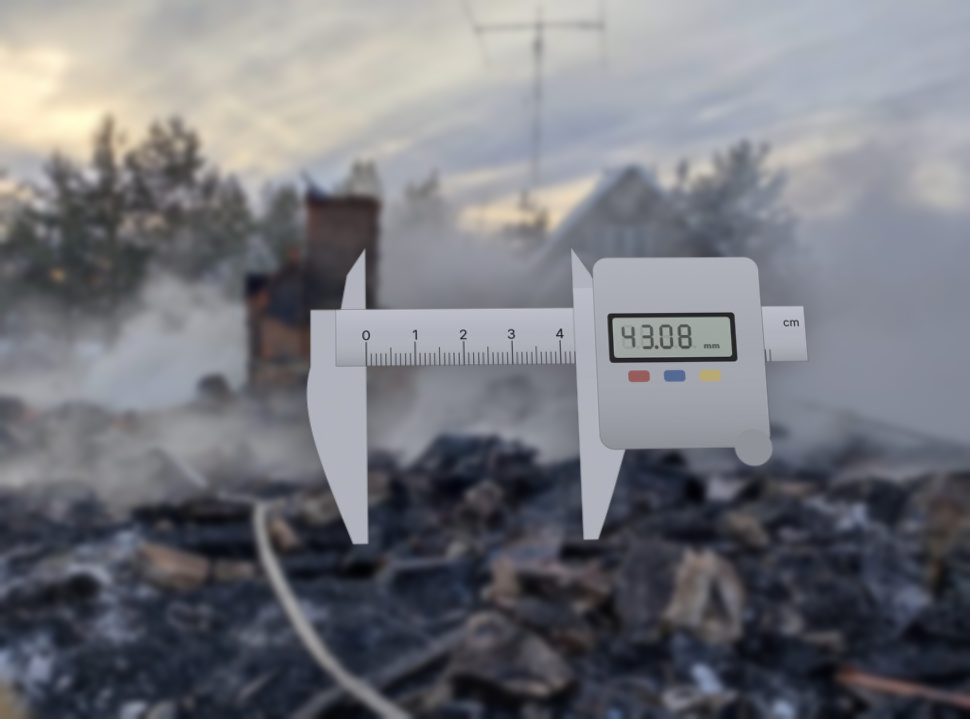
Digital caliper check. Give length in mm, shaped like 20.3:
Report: 43.08
